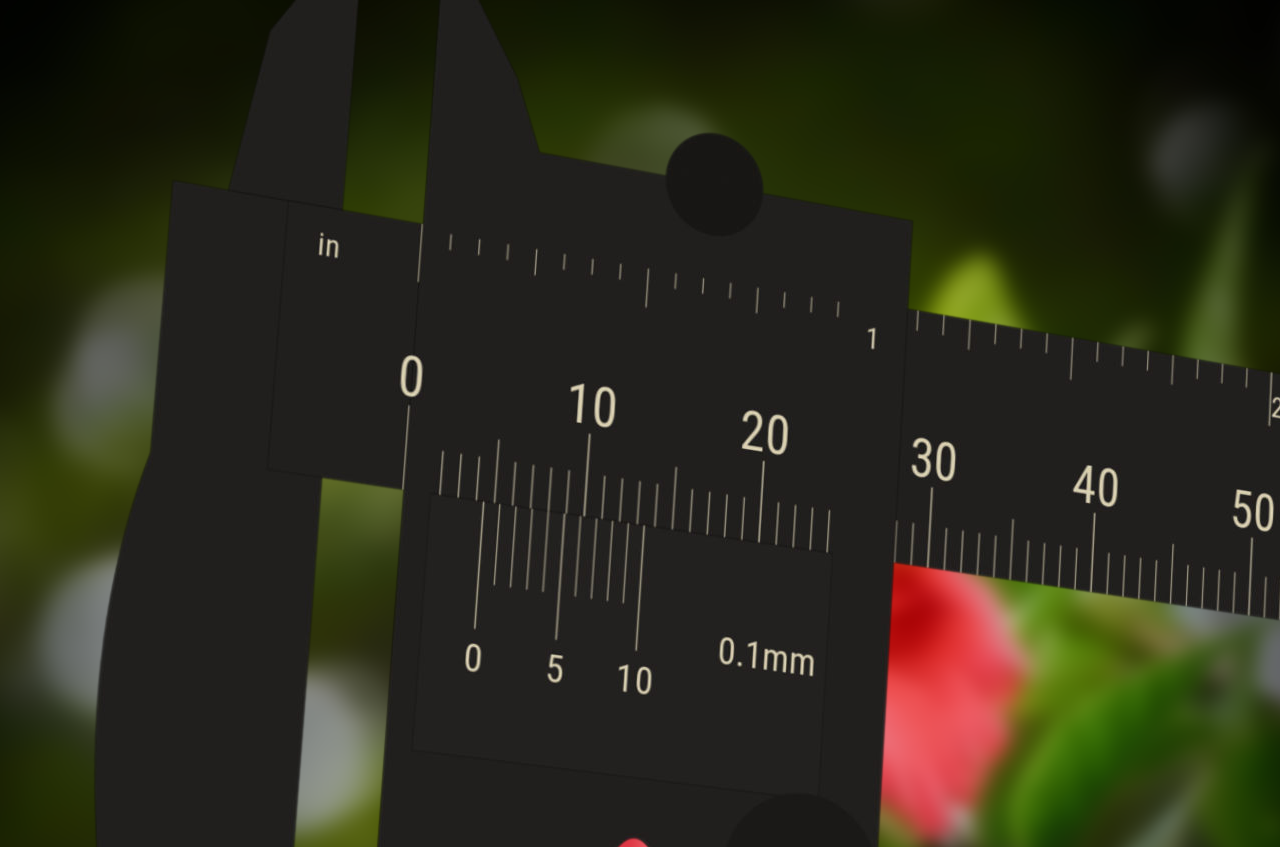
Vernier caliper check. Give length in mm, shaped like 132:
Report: 4.4
